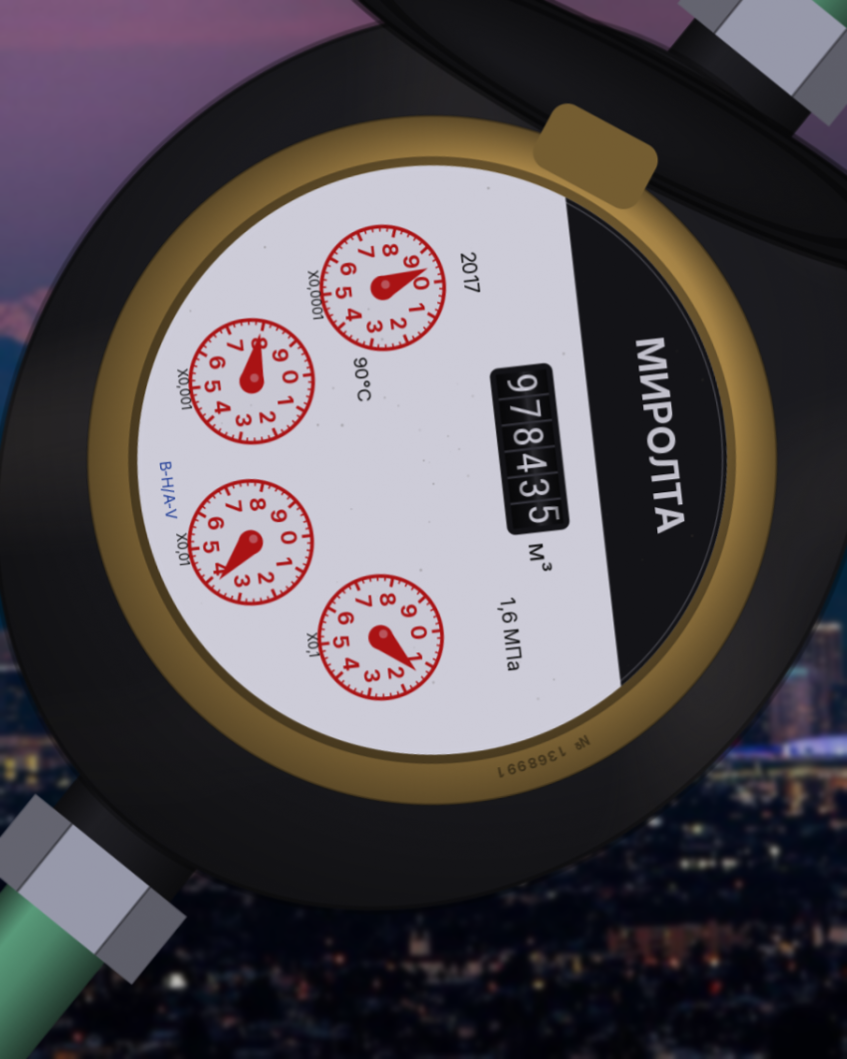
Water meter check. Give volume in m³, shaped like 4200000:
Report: 978435.1379
